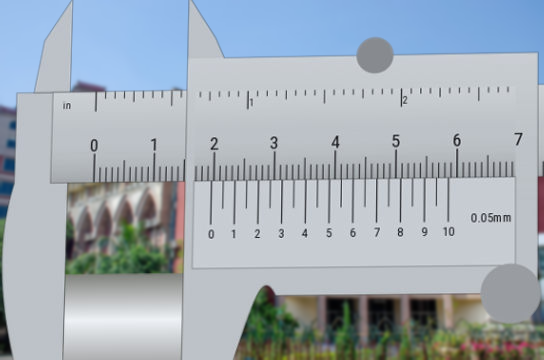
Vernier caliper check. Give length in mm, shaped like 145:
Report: 19.6
